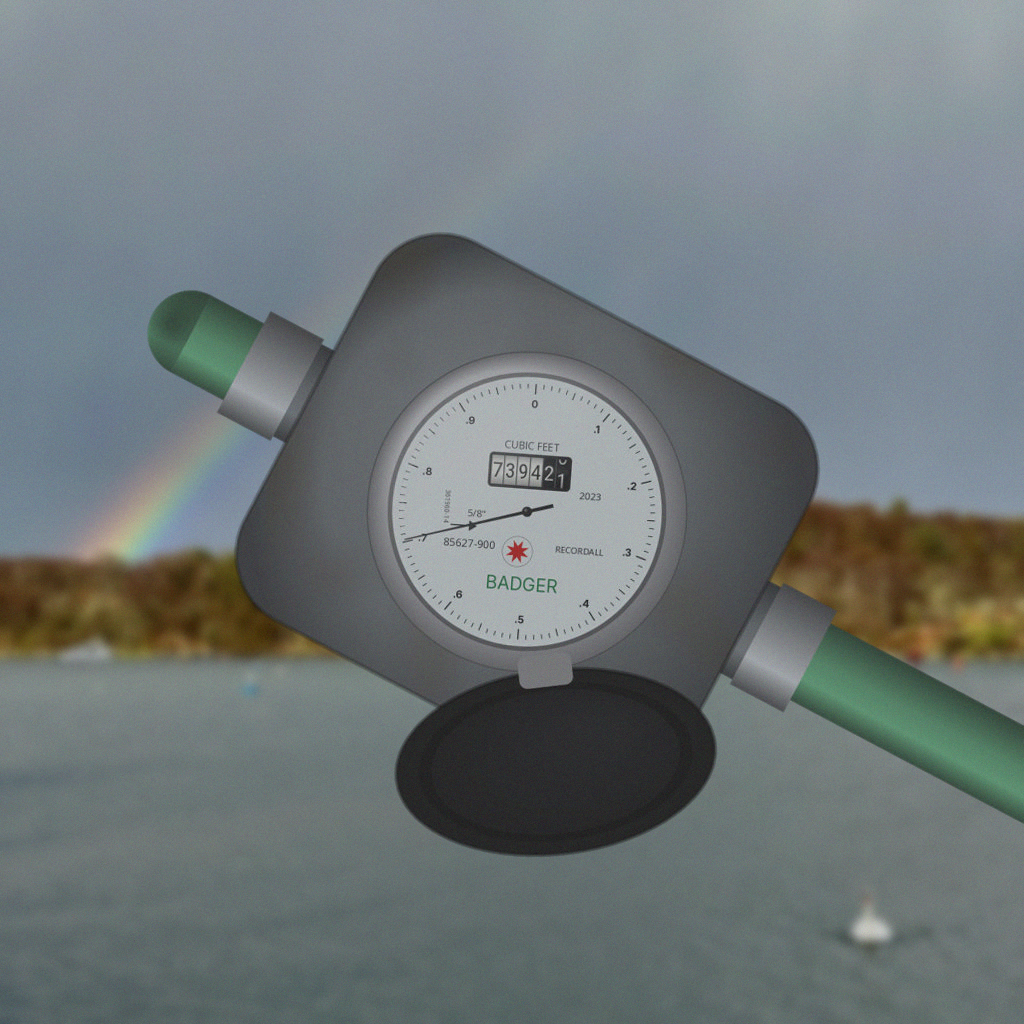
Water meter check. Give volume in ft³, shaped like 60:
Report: 739420.70
